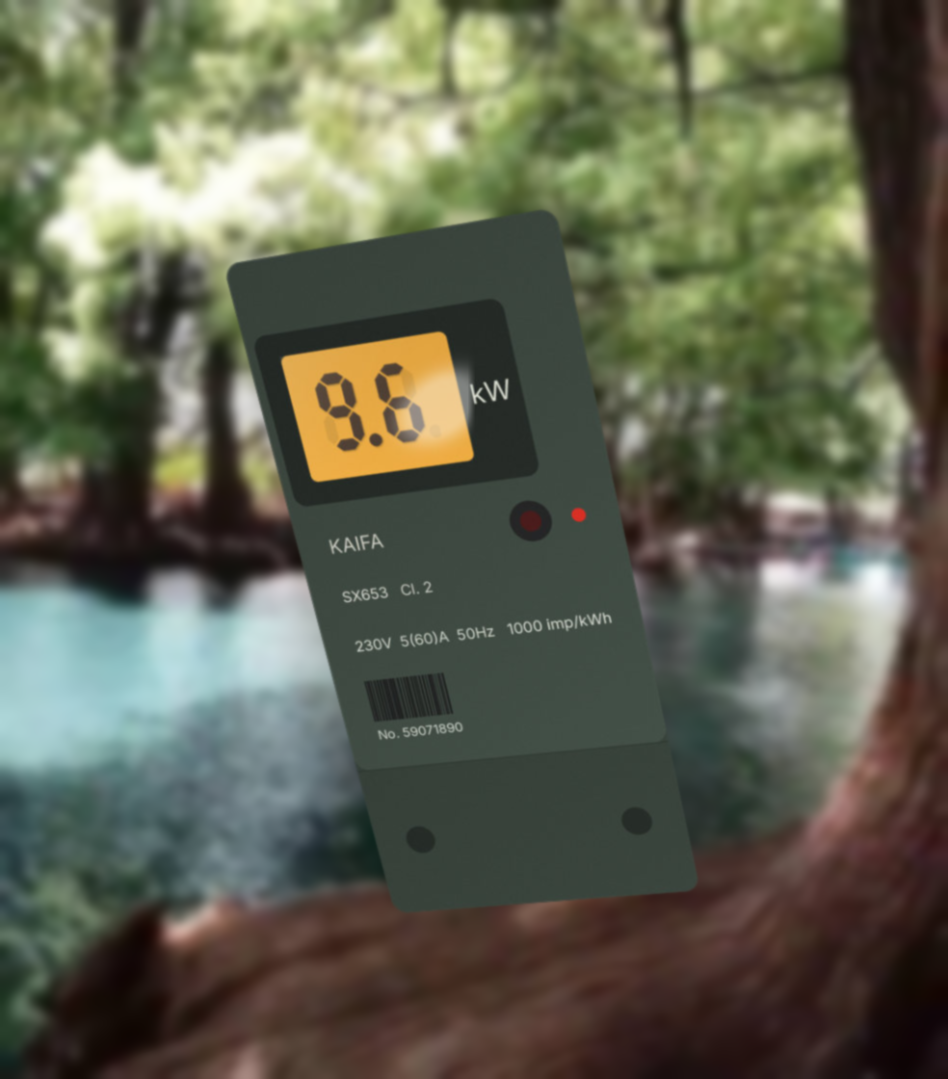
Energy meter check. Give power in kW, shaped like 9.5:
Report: 9.6
